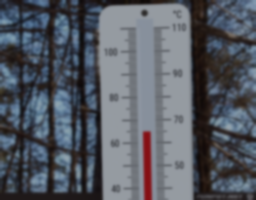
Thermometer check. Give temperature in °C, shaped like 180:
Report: 65
